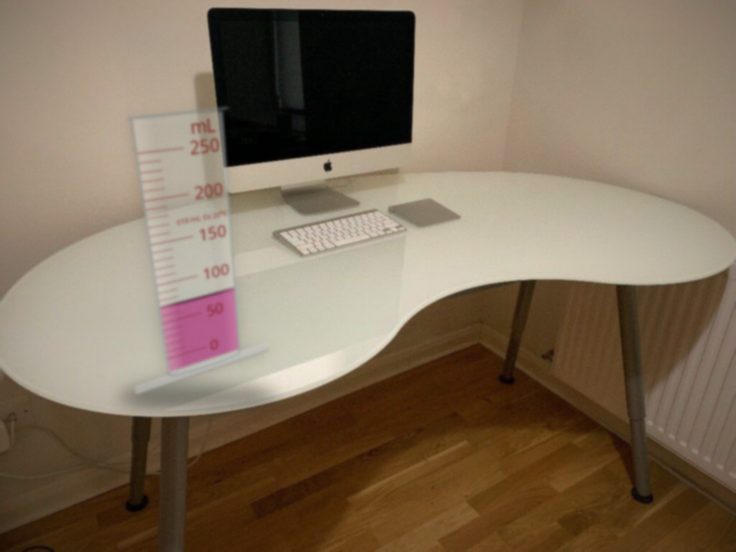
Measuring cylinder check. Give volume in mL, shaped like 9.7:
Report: 70
